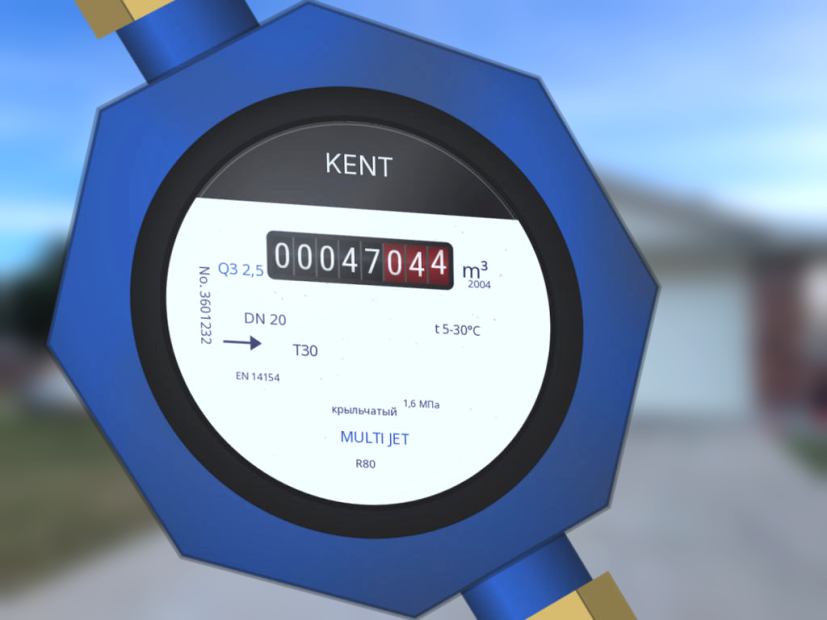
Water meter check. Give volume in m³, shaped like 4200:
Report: 47.044
